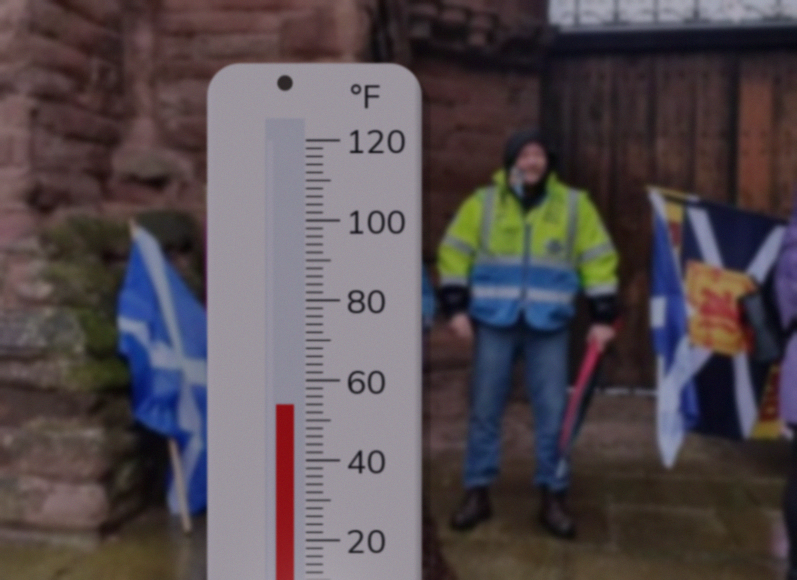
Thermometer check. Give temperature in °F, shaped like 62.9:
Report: 54
